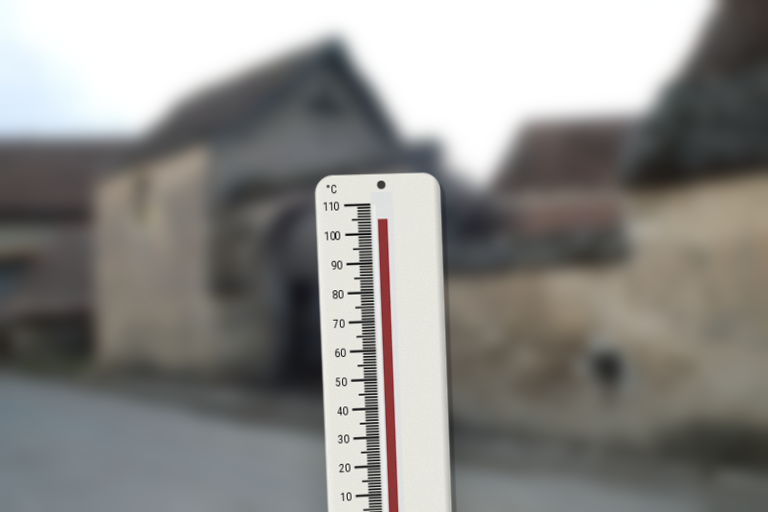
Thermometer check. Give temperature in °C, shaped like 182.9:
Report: 105
